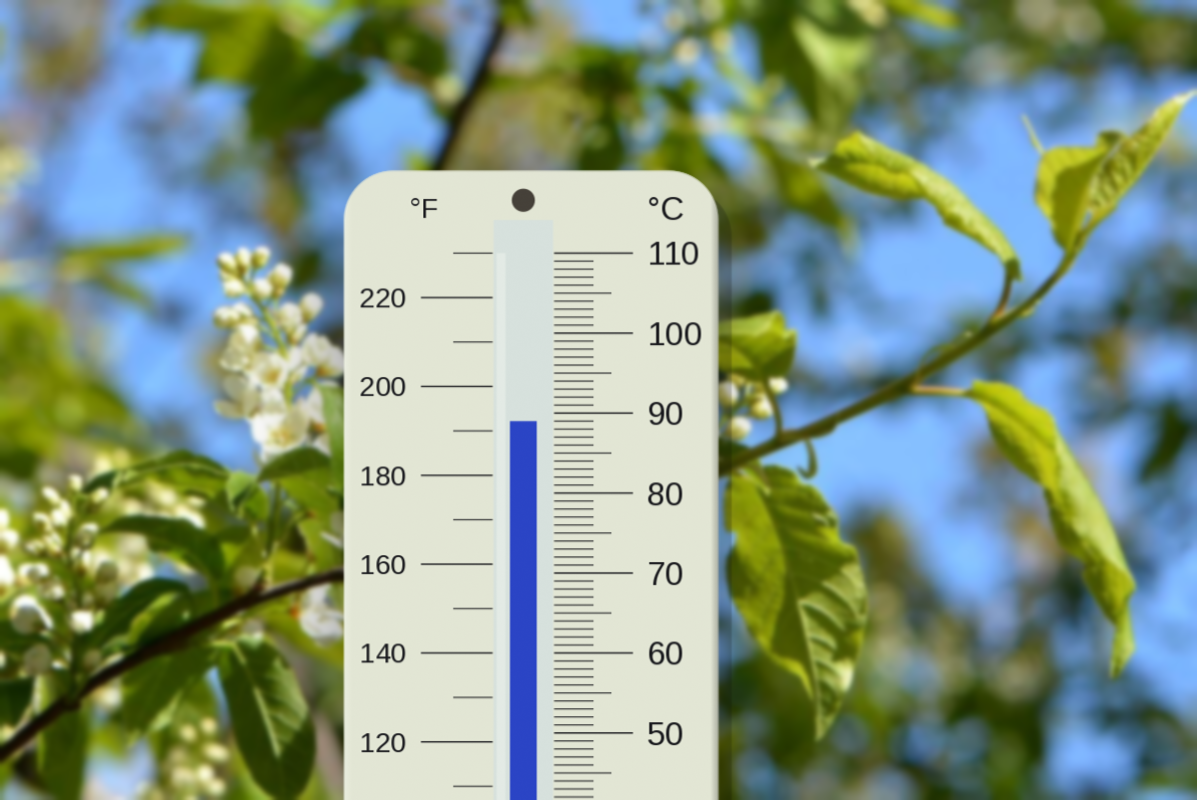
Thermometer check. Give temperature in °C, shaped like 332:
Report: 89
